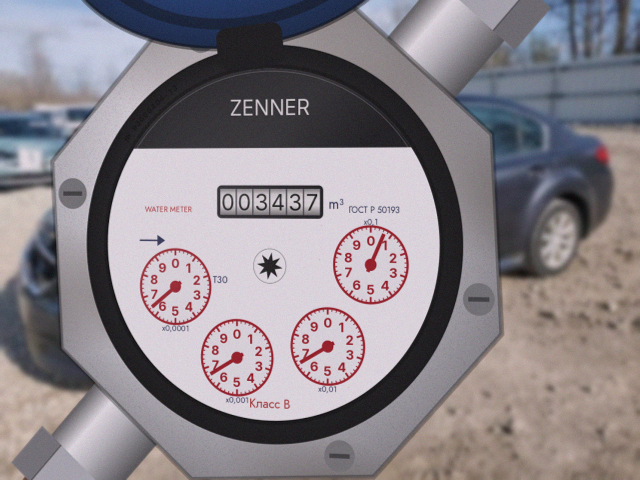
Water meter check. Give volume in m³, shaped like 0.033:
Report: 3437.0666
